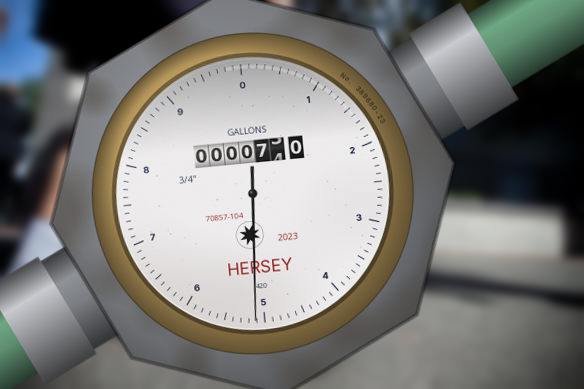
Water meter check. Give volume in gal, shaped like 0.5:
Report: 735.1
